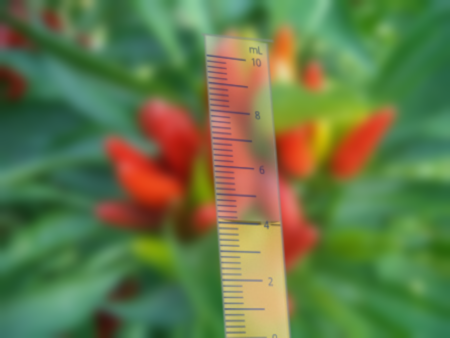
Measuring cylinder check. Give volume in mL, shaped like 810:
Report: 4
